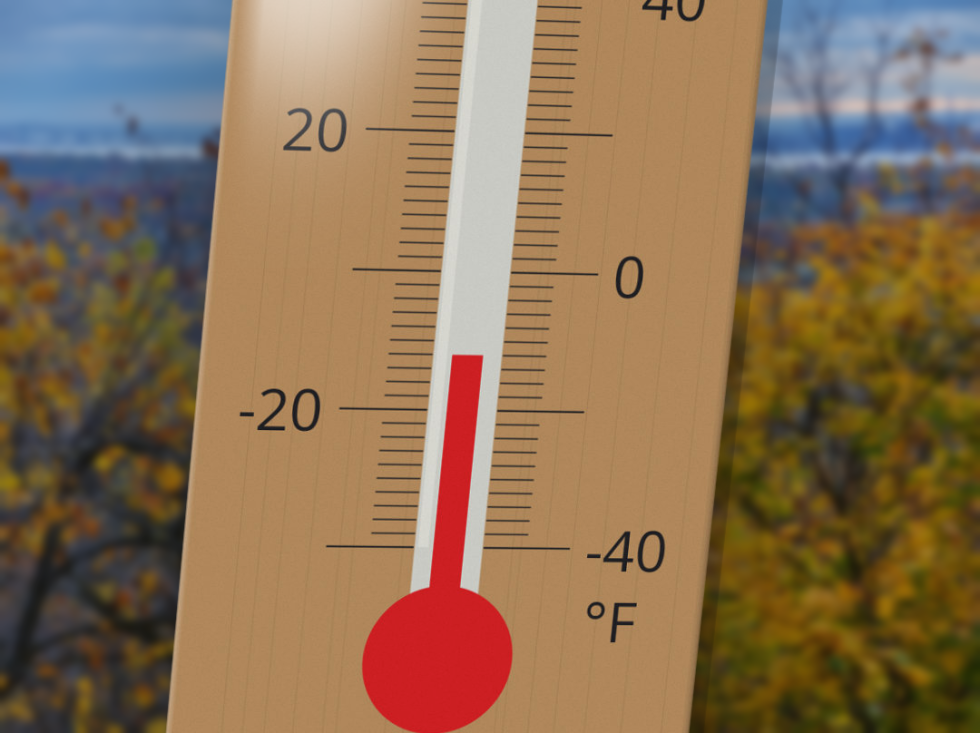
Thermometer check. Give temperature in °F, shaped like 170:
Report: -12
